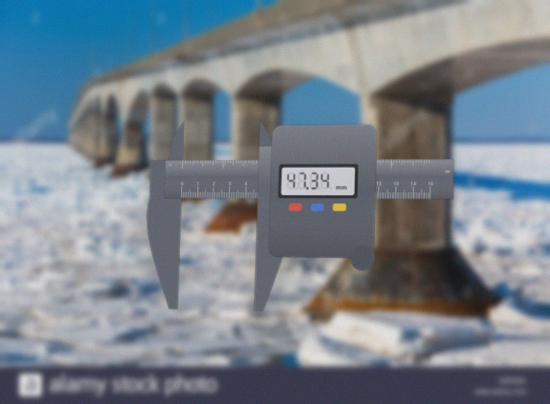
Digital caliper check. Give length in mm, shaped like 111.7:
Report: 47.34
